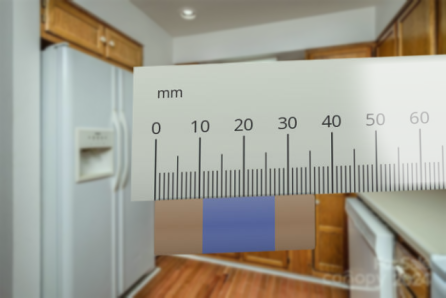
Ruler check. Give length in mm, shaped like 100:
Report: 36
